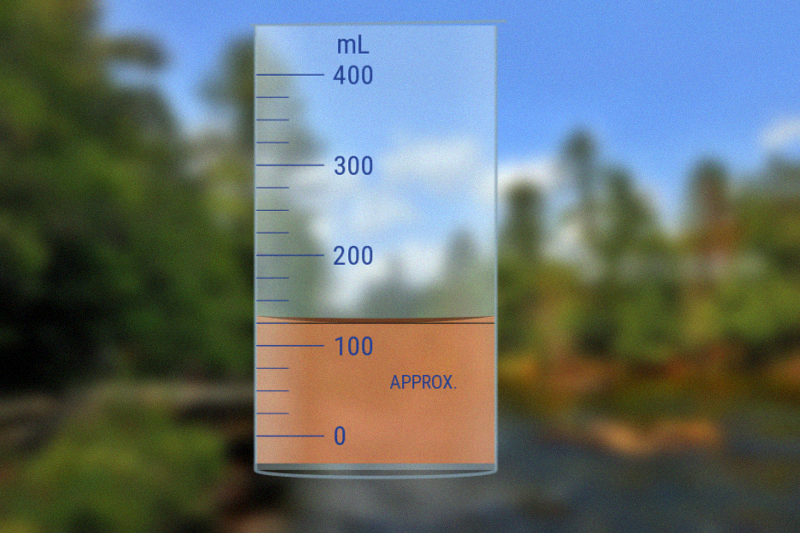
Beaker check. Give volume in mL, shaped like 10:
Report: 125
